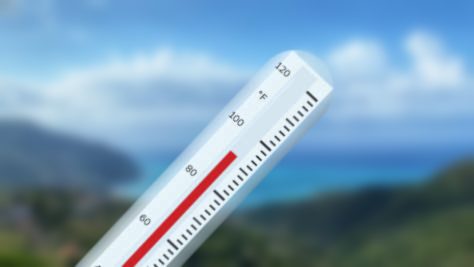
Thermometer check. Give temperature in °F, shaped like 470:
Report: 92
